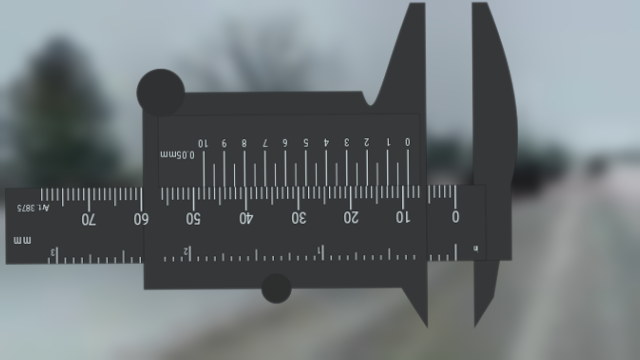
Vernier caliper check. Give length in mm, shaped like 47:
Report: 9.0
